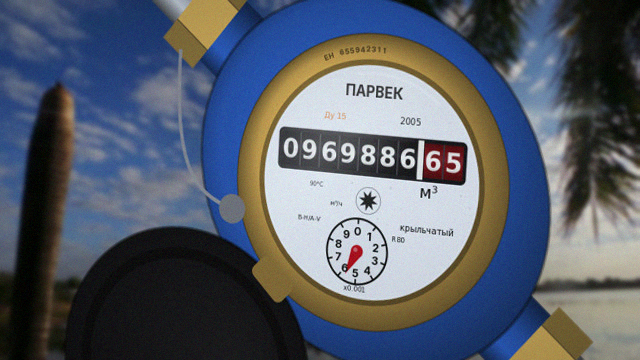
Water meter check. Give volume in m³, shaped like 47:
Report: 969886.655
